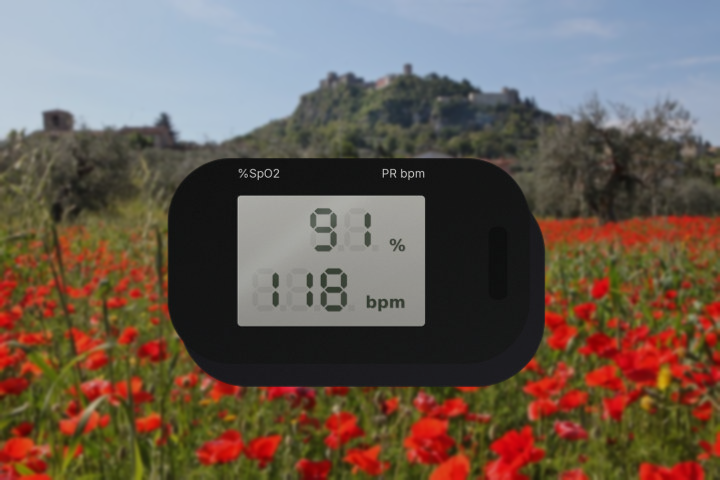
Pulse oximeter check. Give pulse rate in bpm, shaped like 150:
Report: 118
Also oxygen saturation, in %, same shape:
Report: 91
